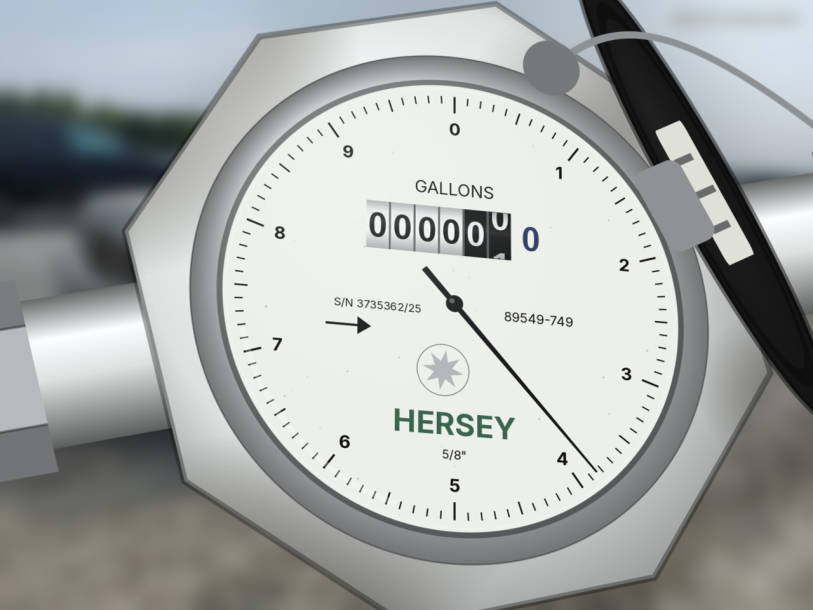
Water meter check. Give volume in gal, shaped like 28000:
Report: 3.8
